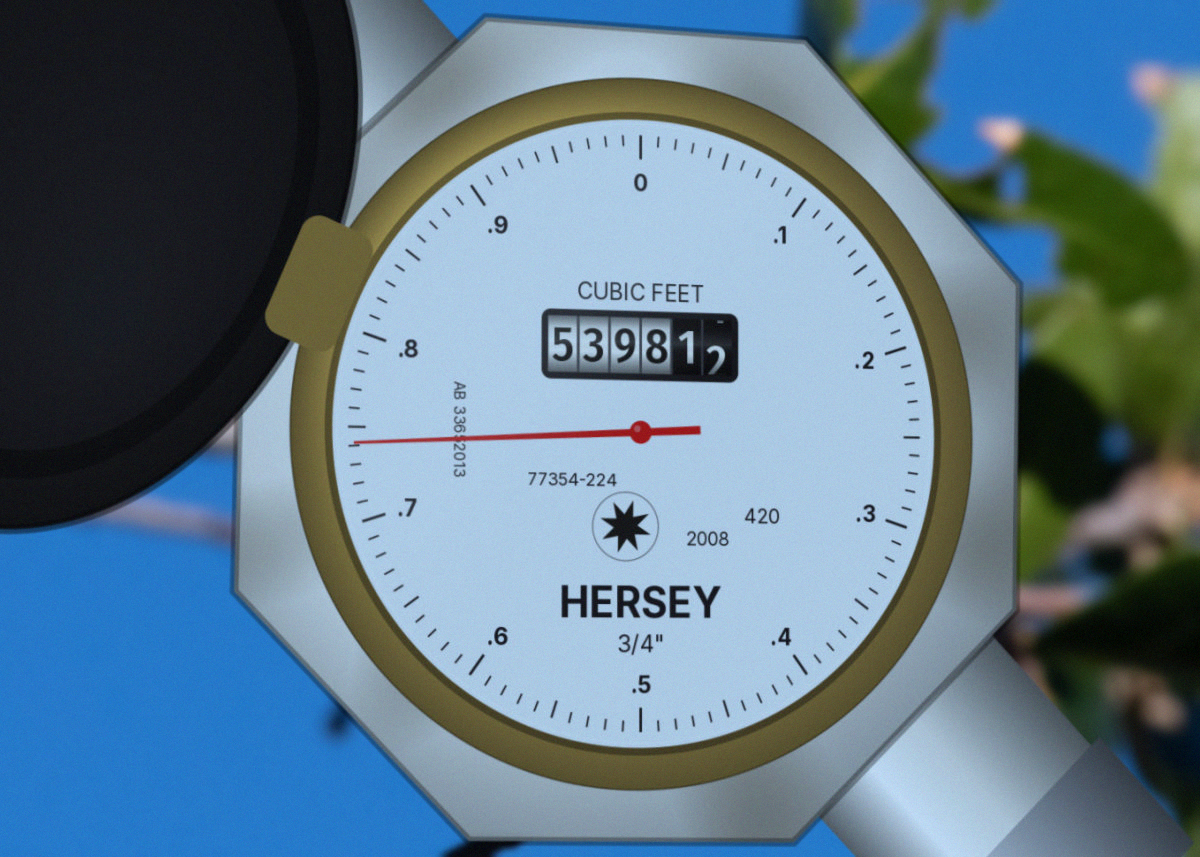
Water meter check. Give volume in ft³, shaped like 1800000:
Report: 539811.74
